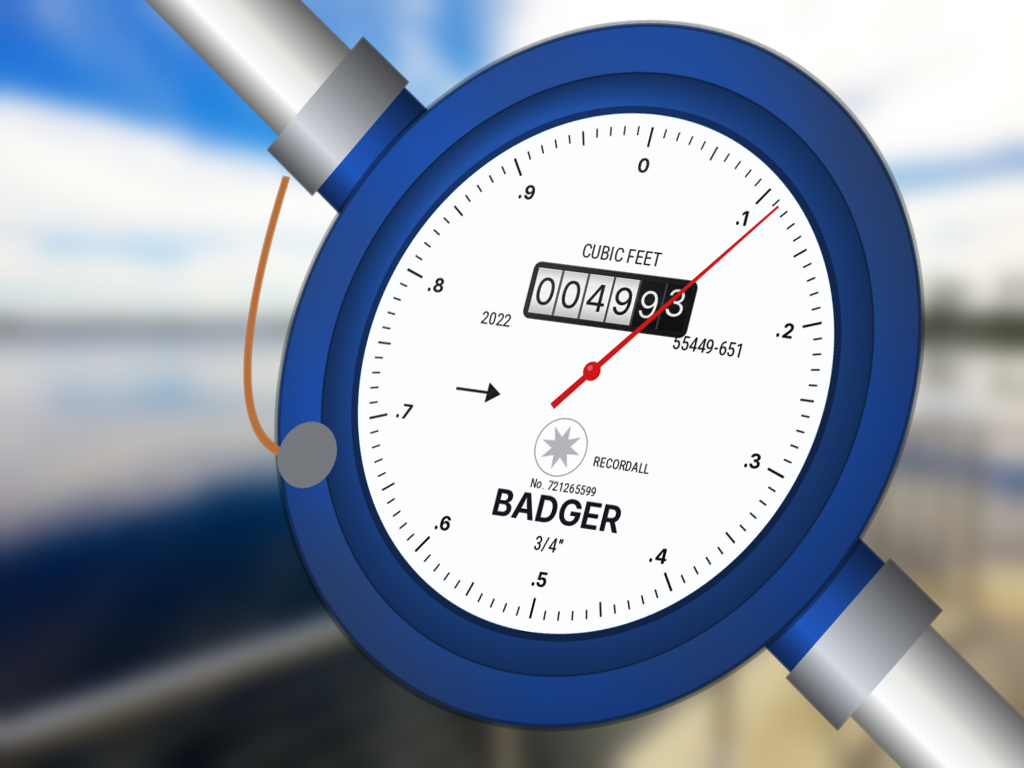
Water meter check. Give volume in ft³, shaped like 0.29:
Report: 4993.11
